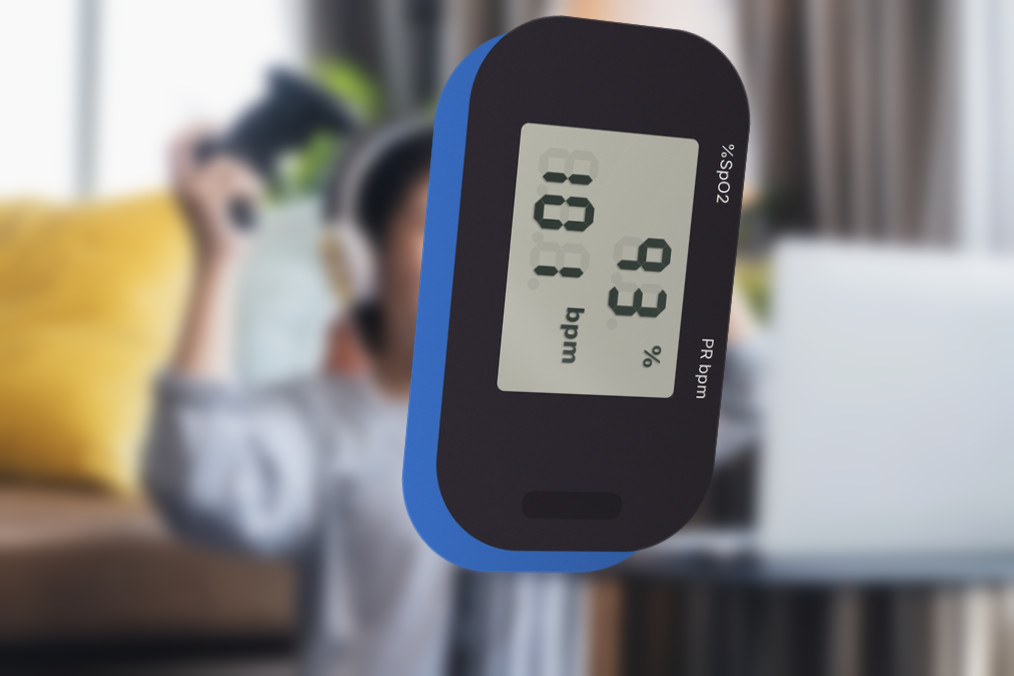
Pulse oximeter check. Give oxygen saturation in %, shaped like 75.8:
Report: 93
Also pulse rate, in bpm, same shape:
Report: 101
